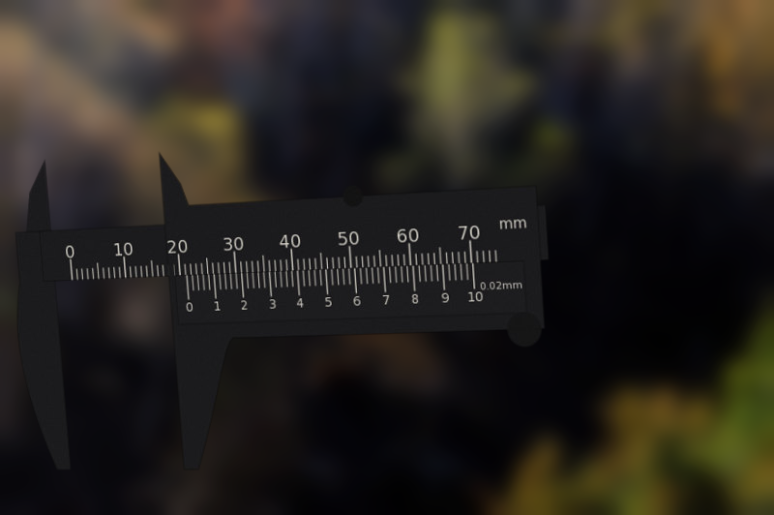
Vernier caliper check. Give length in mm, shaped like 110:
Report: 21.2
